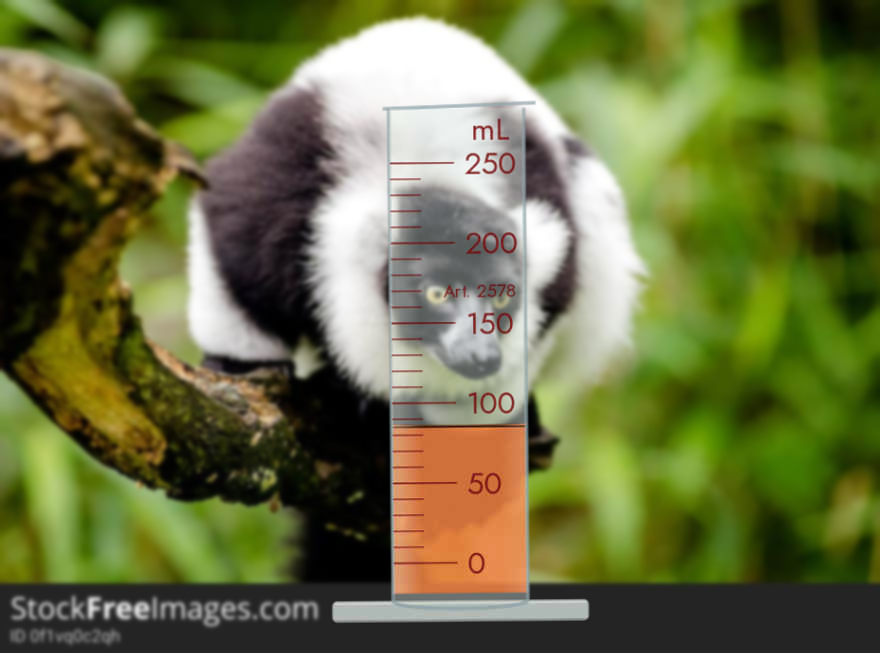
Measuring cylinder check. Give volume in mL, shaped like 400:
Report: 85
